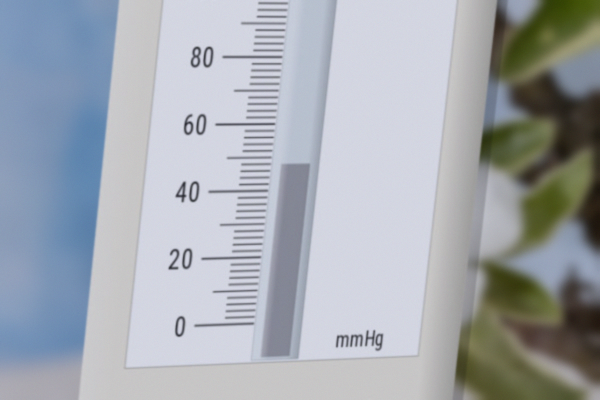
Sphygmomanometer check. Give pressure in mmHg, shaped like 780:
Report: 48
